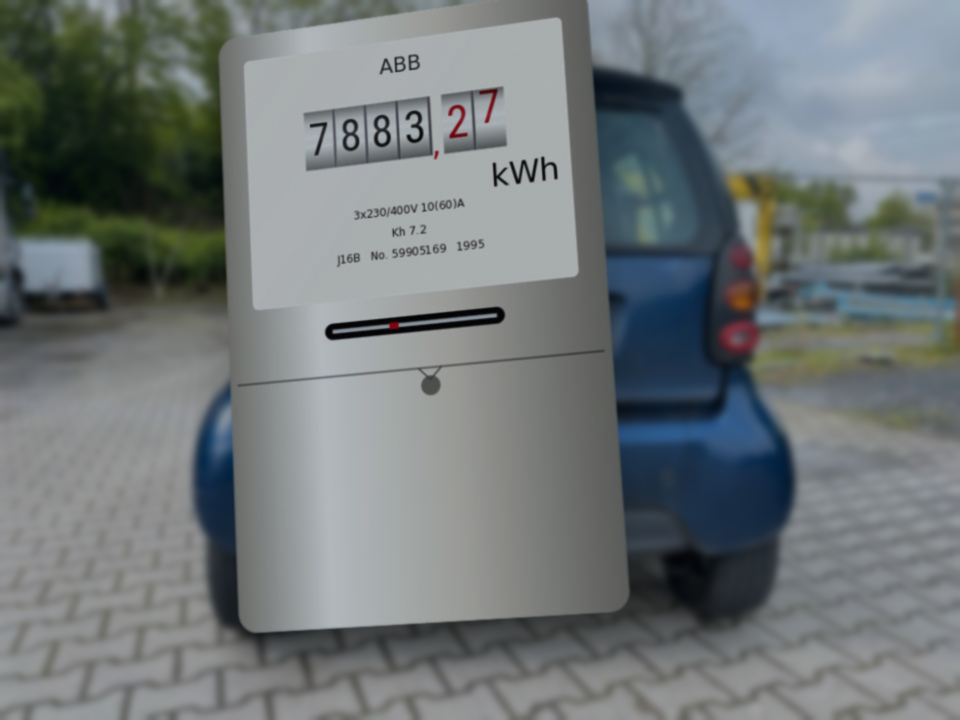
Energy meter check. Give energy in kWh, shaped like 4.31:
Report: 7883.27
